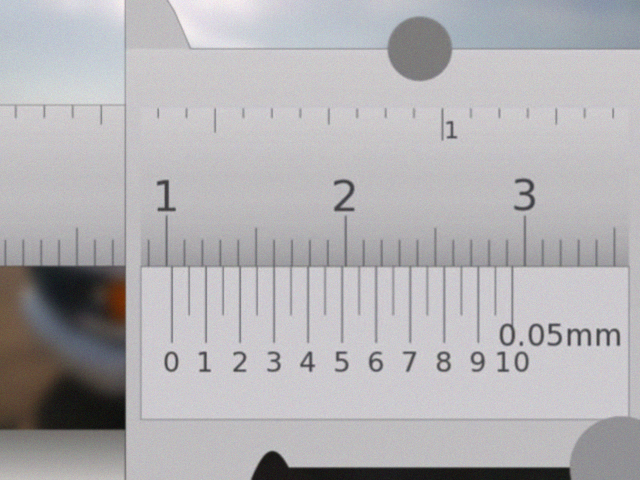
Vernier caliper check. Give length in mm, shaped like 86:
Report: 10.3
